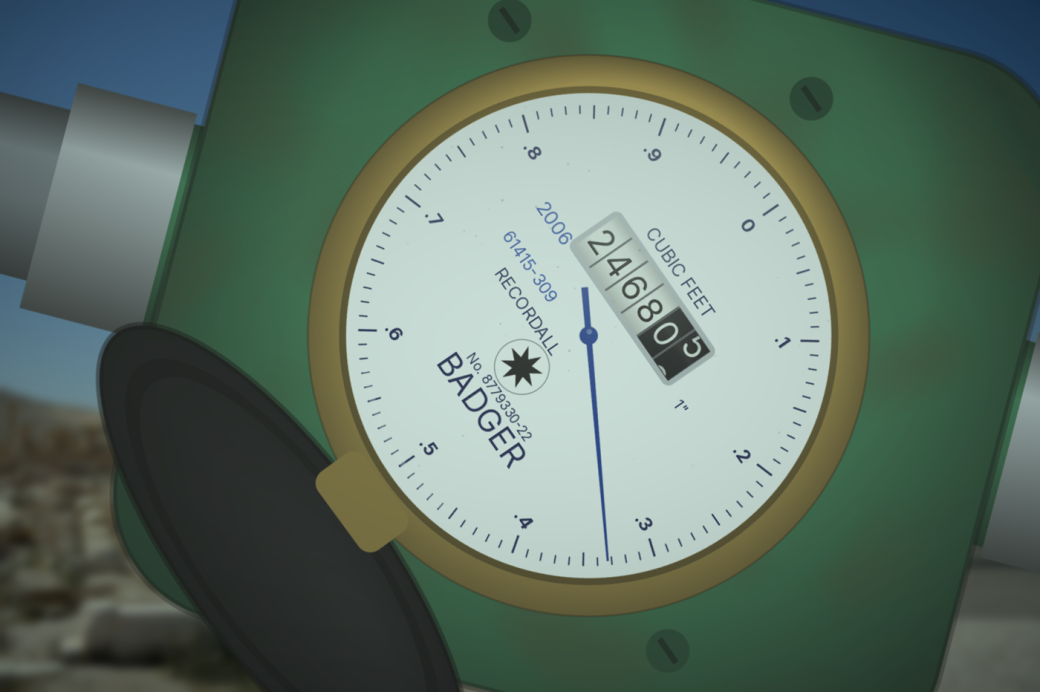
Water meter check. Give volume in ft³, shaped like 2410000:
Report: 246805.33
